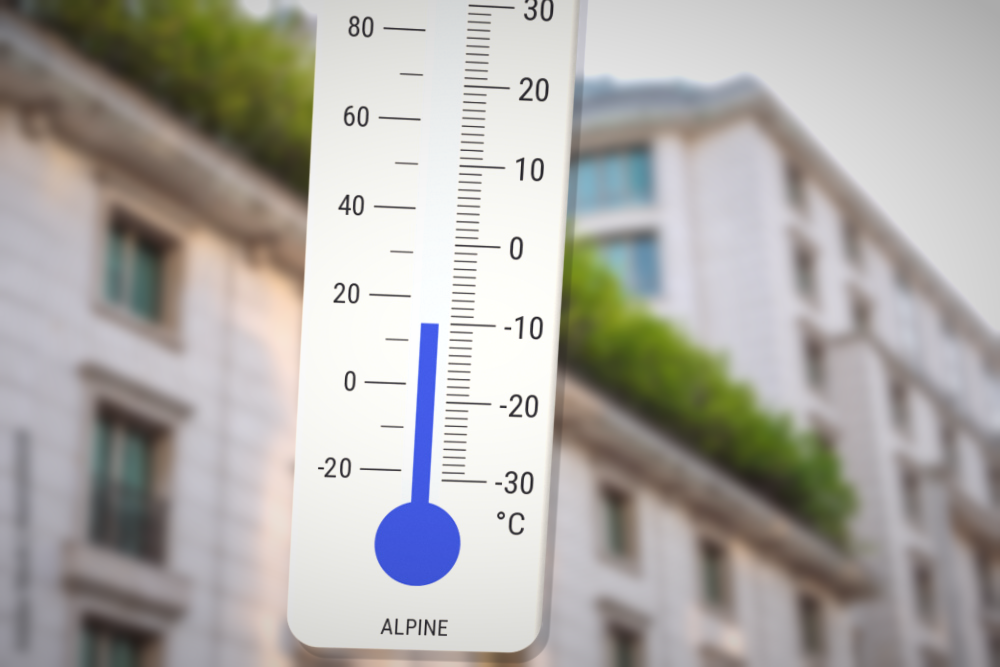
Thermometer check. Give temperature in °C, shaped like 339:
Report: -10
